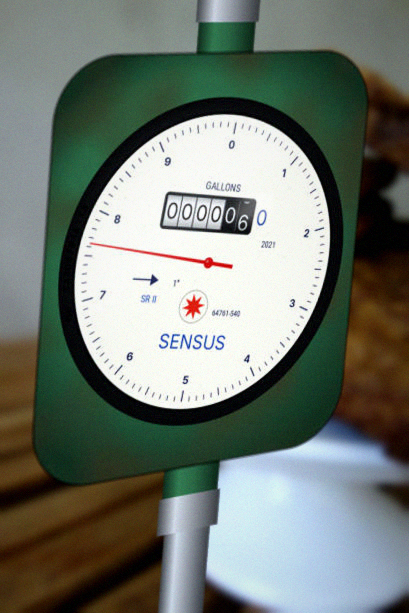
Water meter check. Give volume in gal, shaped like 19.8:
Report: 57.6
